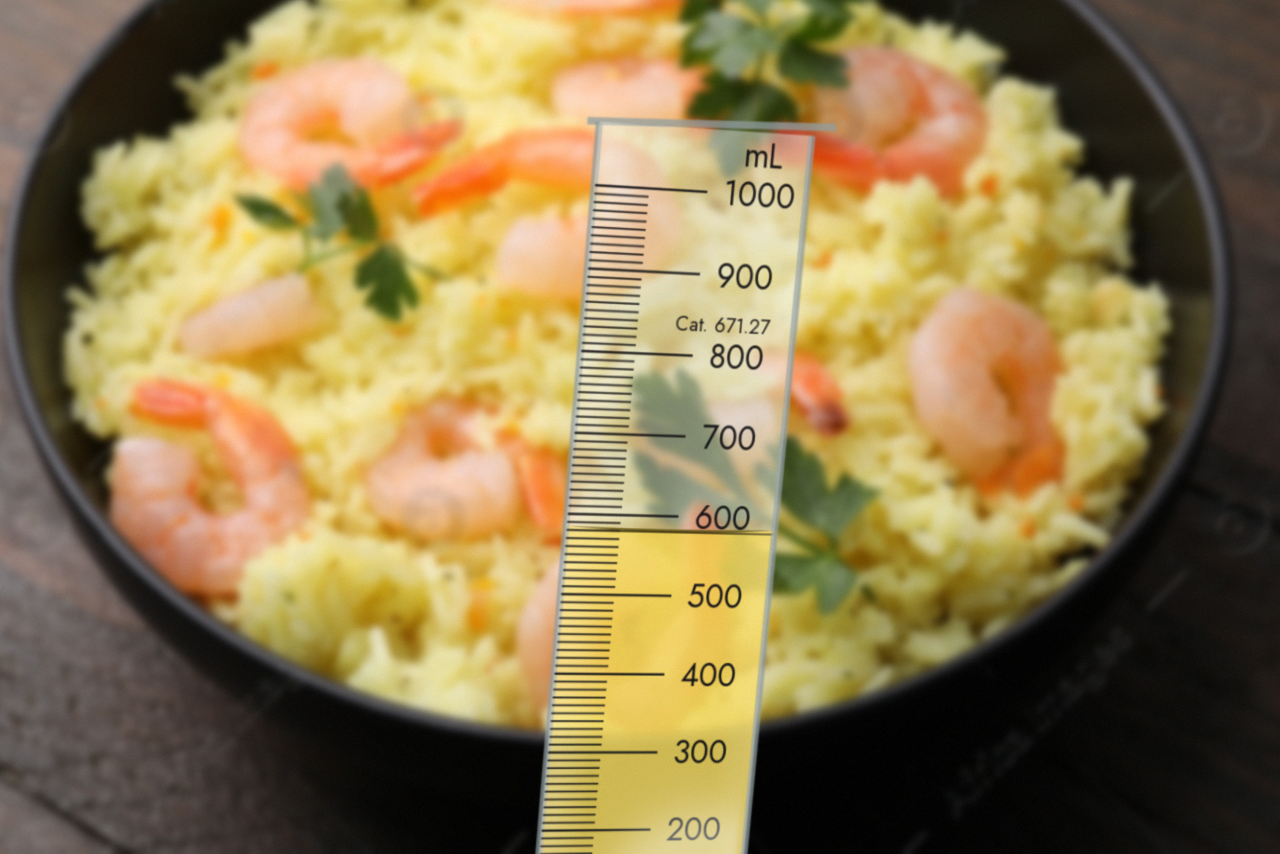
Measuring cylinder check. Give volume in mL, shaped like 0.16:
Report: 580
